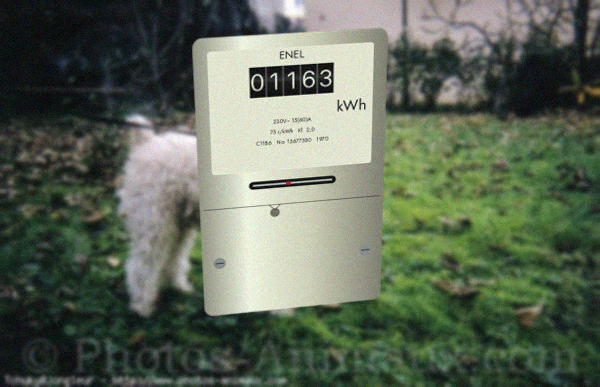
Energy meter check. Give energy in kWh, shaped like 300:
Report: 1163
